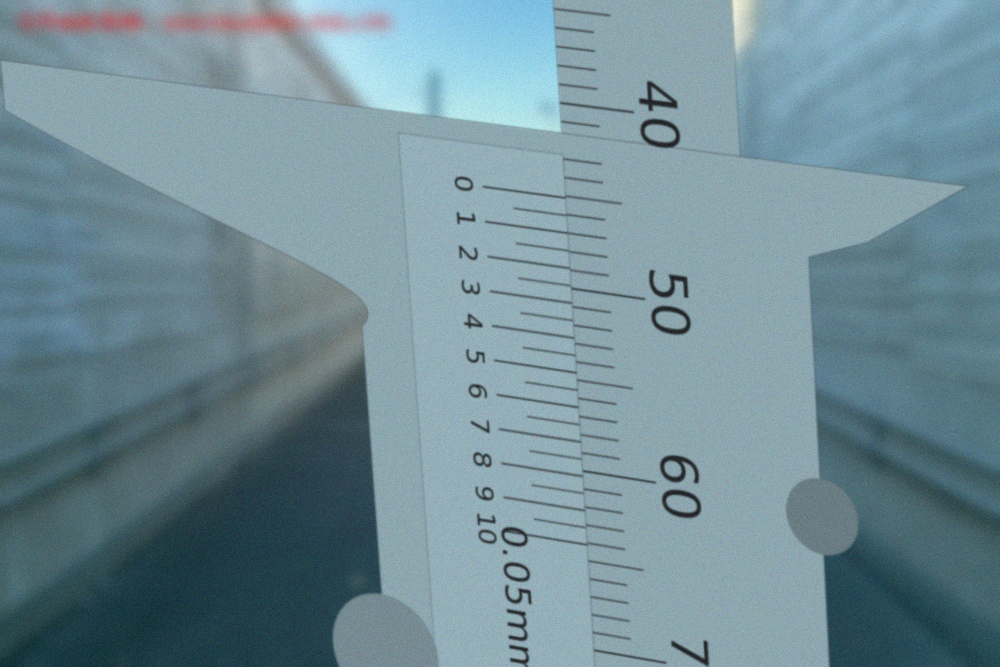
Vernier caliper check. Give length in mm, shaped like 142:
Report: 45.1
